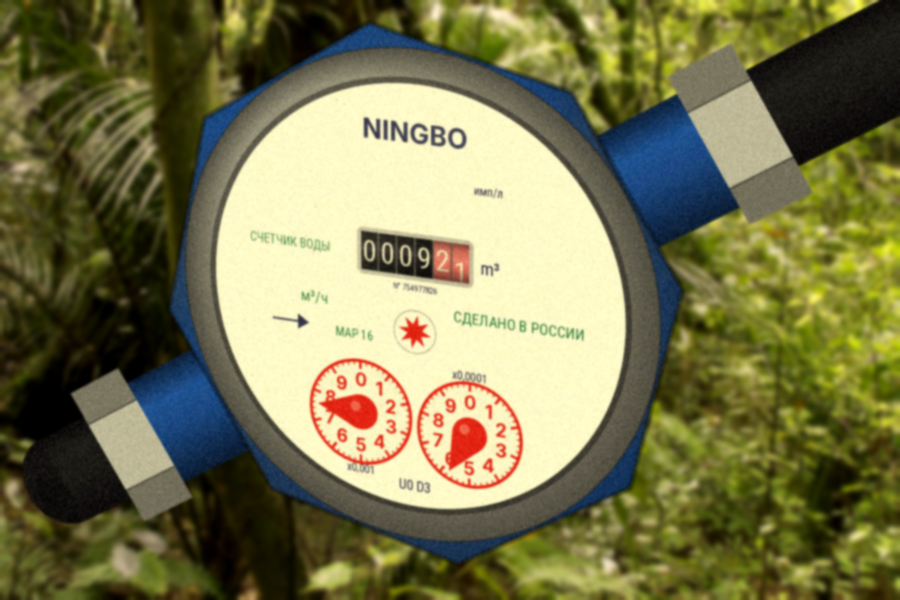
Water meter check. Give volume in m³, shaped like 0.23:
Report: 9.2075
